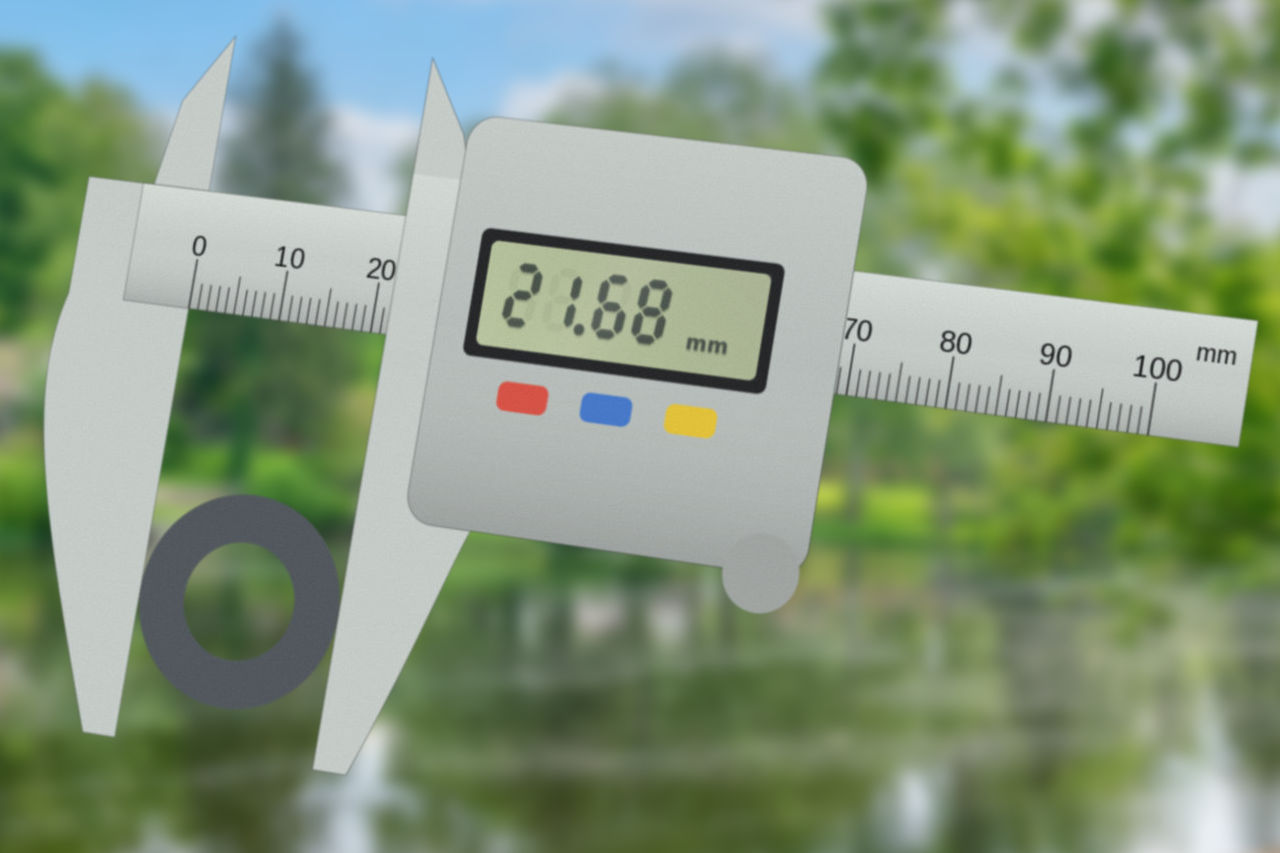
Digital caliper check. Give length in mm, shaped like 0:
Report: 21.68
